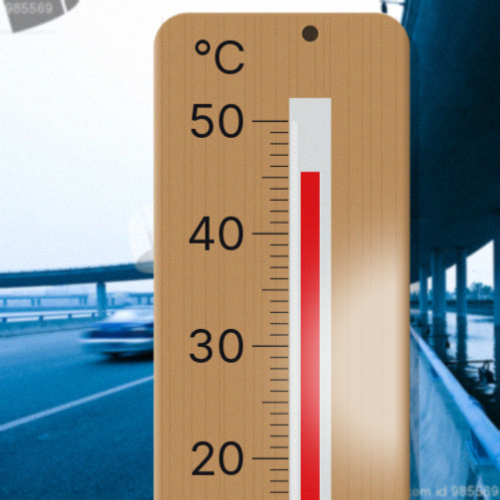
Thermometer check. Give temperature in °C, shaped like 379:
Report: 45.5
